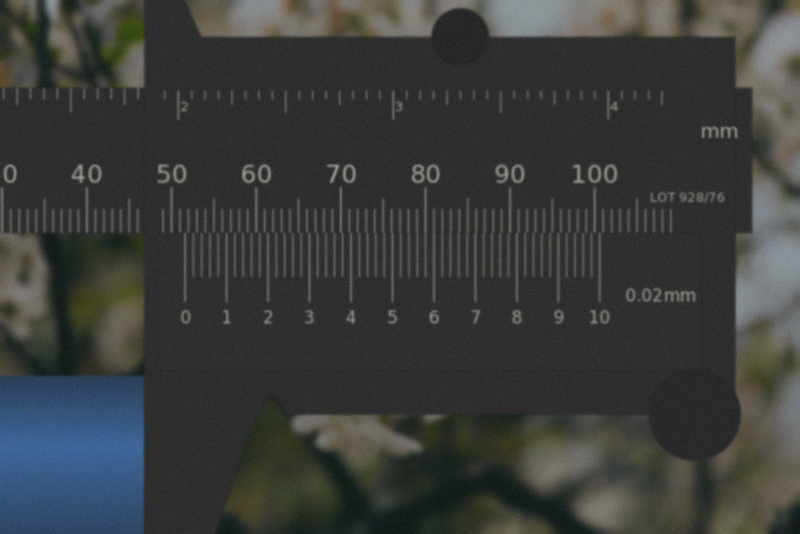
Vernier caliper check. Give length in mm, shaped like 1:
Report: 51.6
